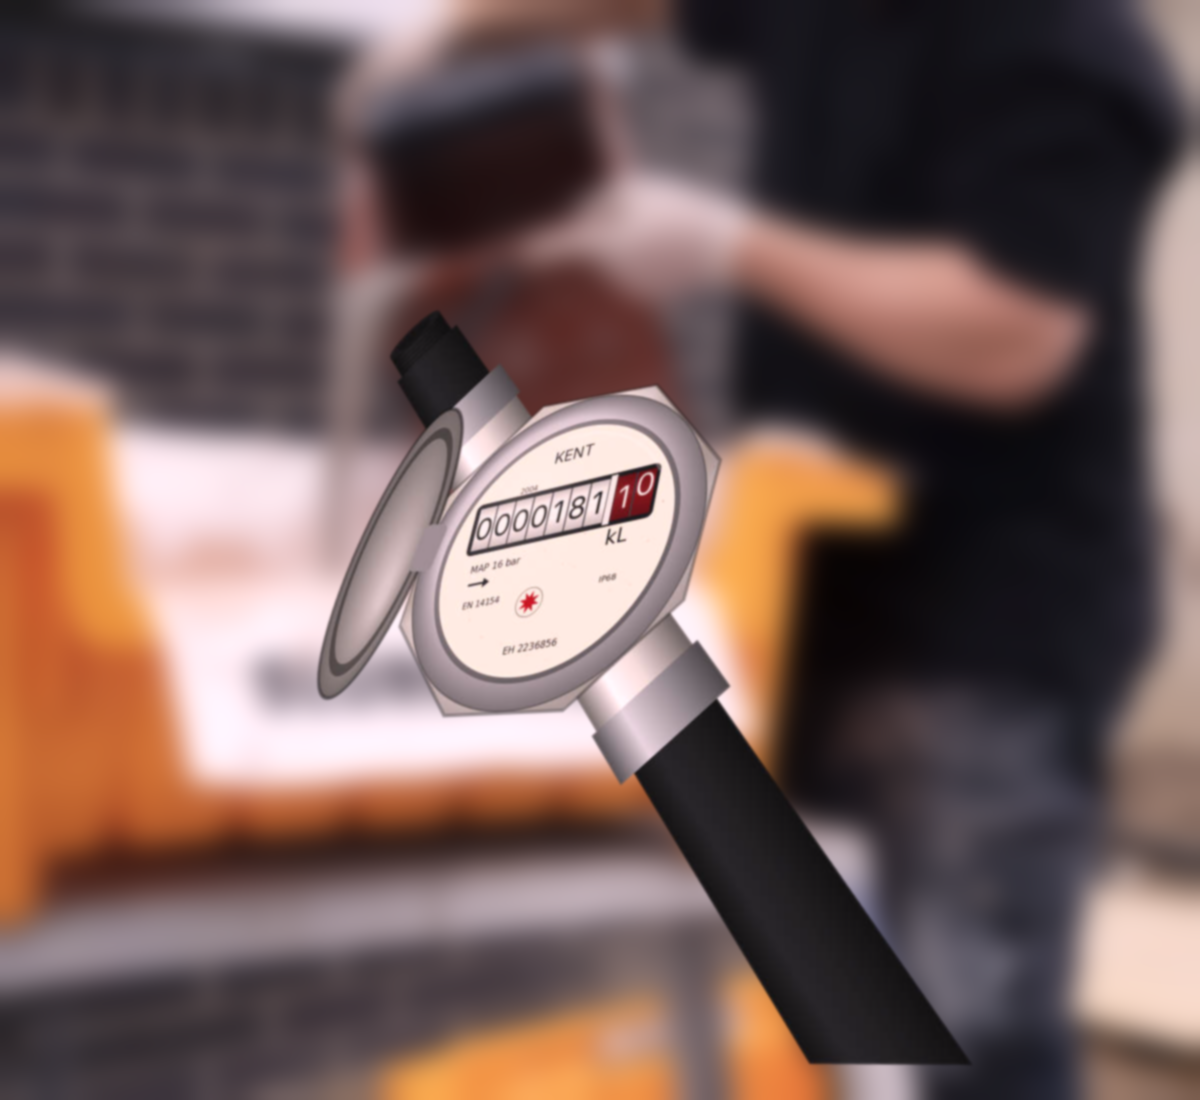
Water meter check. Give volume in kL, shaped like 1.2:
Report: 181.10
